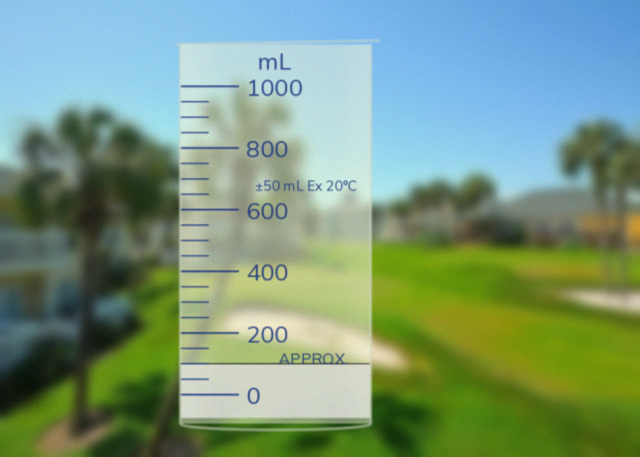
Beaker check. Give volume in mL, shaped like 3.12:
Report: 100
